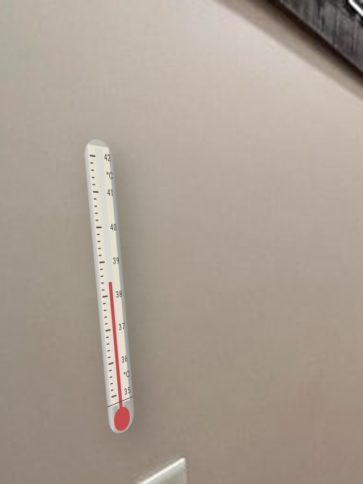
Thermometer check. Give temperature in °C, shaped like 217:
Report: 38.4
